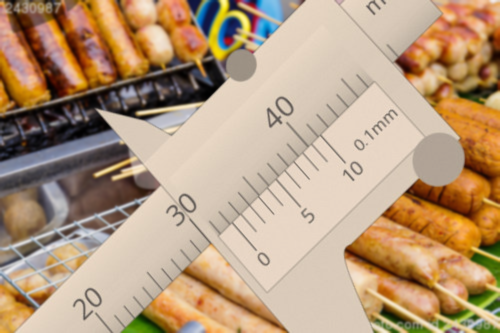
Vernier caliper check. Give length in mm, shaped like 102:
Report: 32.2
